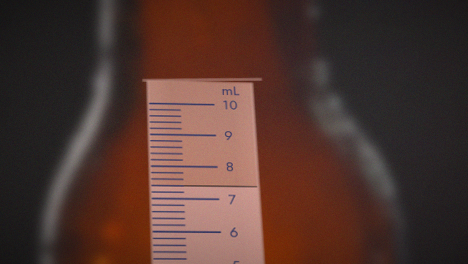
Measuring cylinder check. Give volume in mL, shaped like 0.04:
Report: 7.4
